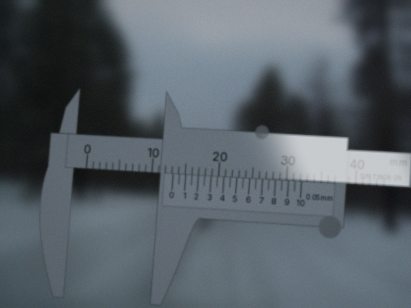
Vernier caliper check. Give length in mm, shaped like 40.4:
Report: 13.2
